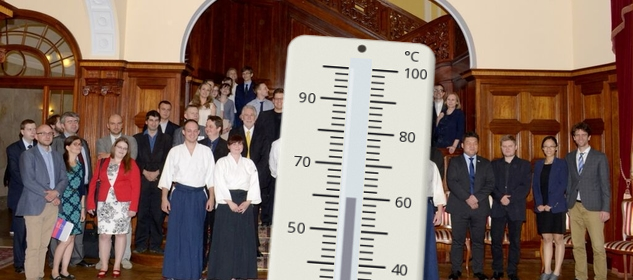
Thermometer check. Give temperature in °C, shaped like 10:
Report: 60
